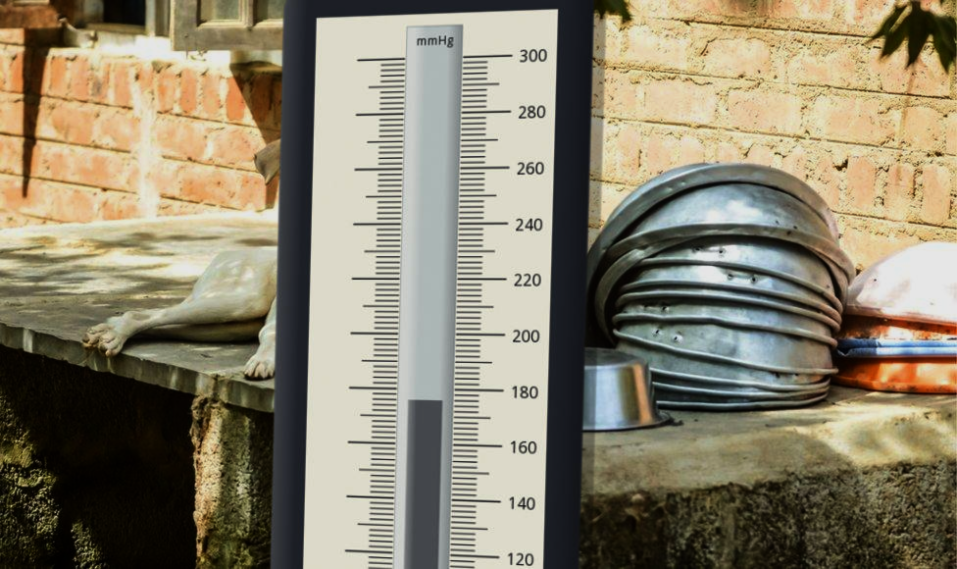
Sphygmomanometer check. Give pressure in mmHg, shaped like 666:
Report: 176
